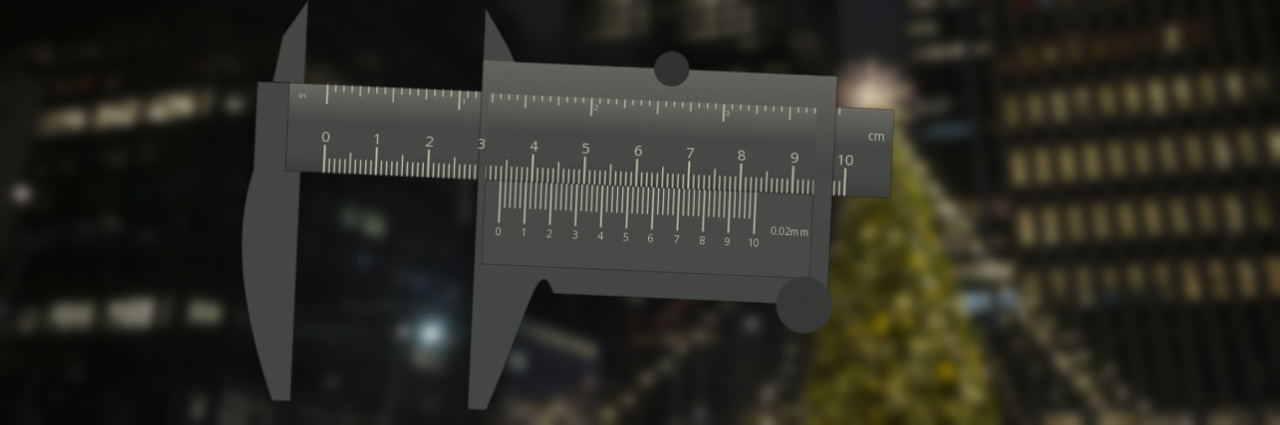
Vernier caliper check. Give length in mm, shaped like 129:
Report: 34.0
